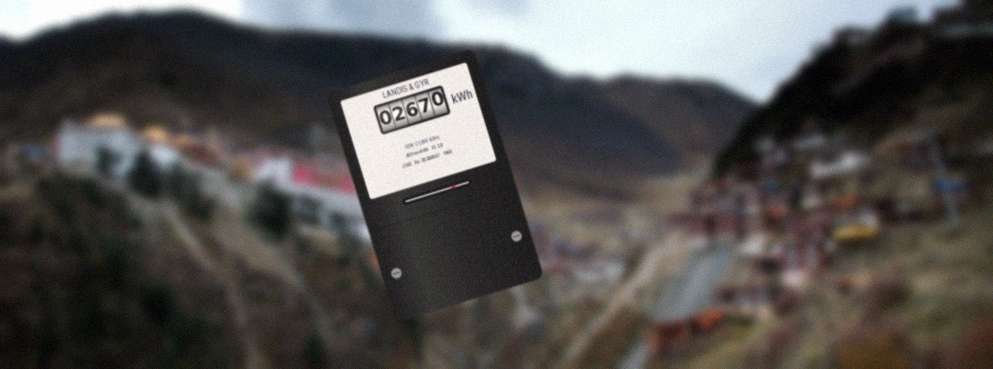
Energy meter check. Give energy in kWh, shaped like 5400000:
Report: 2670
